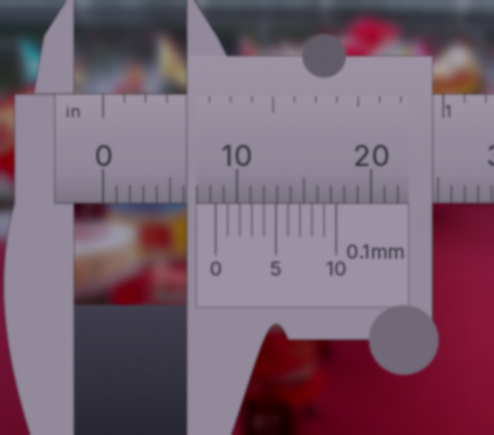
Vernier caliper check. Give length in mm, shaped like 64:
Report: 8.4
